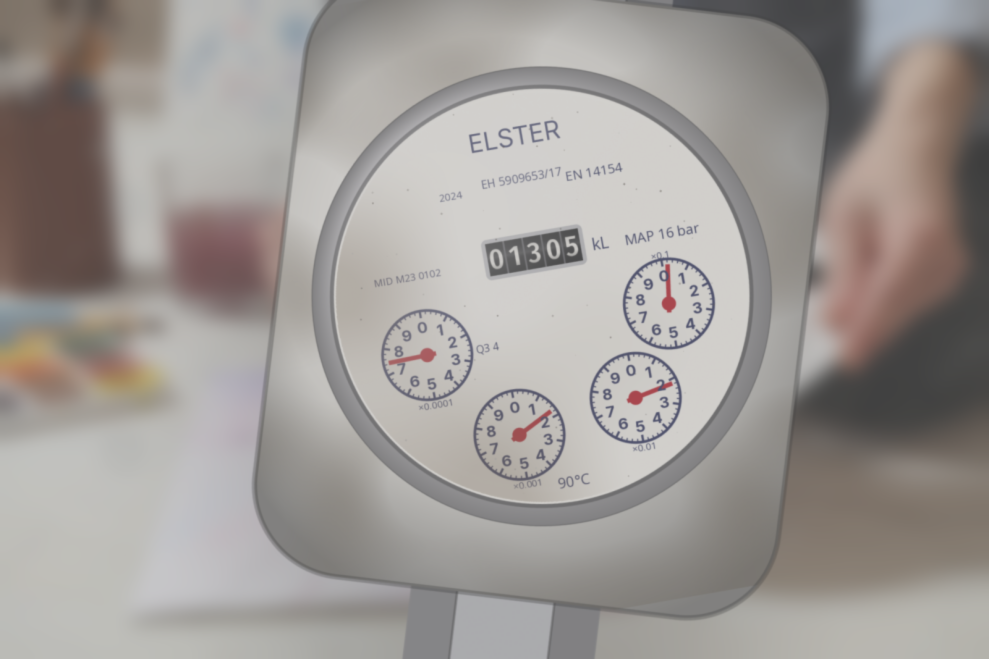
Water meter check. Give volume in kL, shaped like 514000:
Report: 1305.0217
